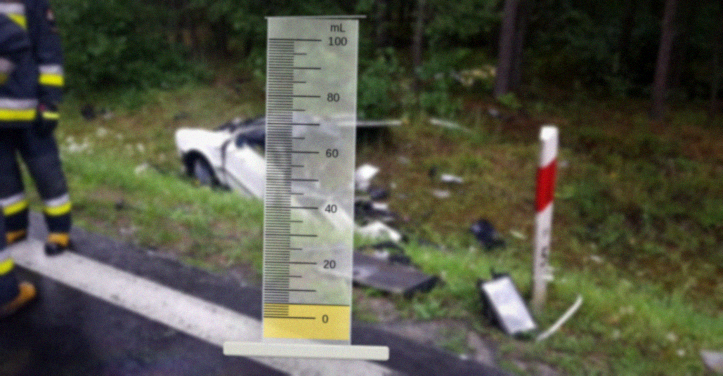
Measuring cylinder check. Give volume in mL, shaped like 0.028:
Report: 5
